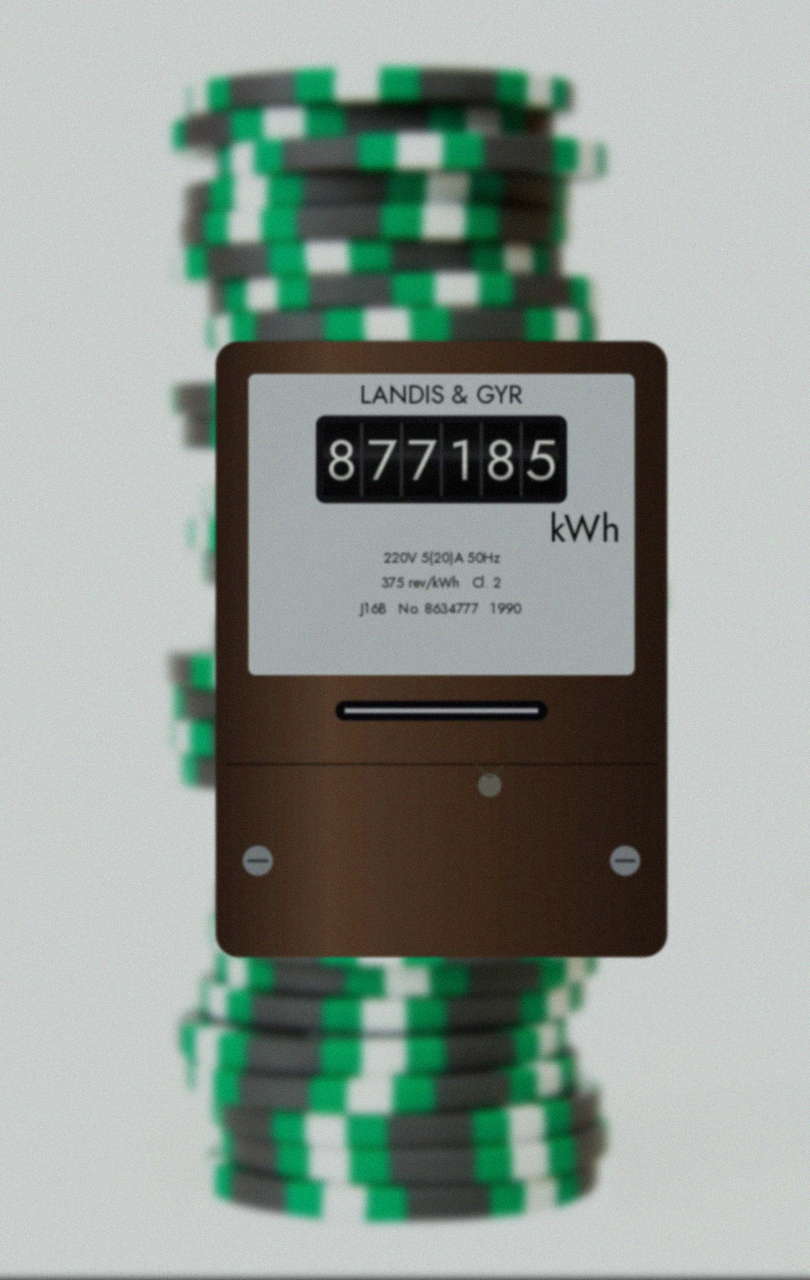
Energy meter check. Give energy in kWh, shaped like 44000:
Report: 877185
